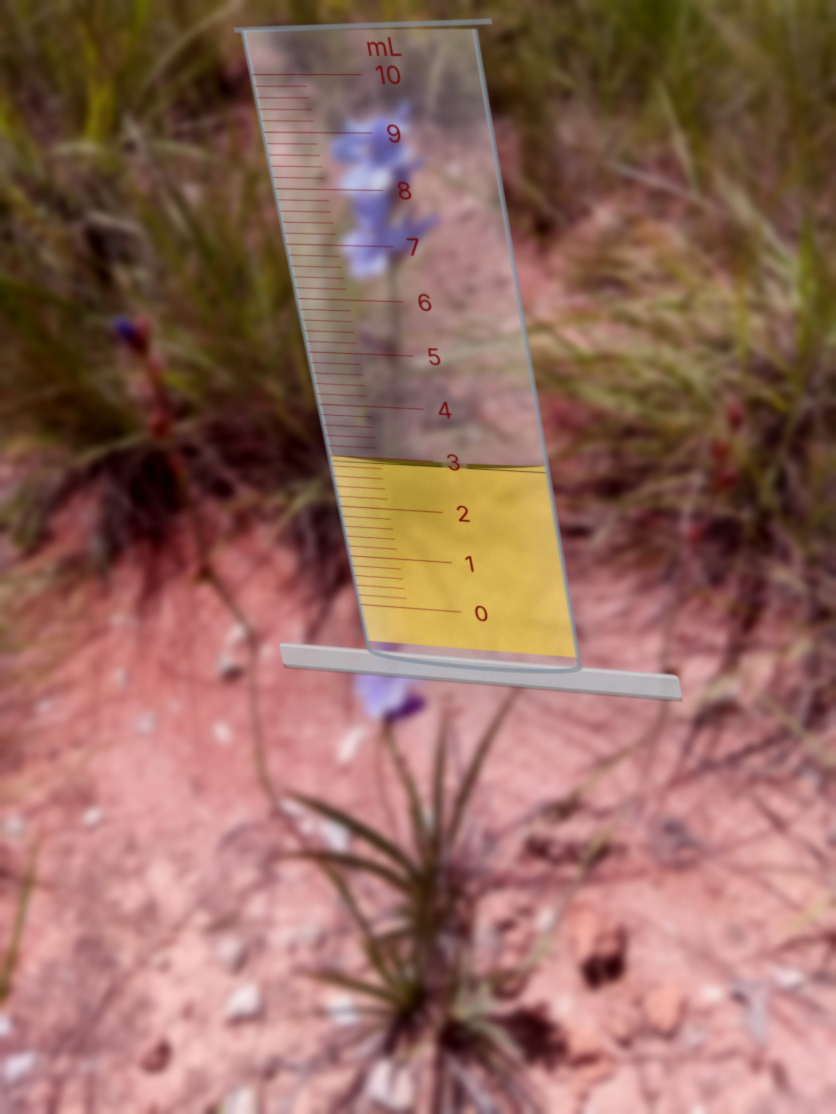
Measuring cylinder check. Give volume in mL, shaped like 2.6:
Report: 2.9
